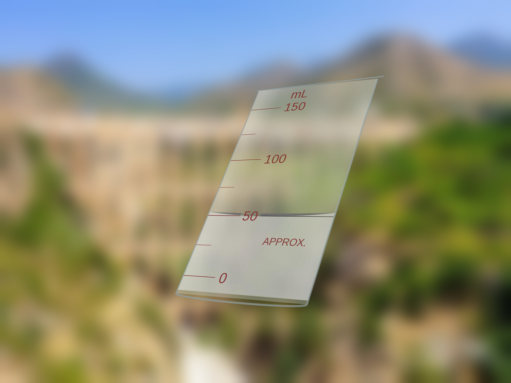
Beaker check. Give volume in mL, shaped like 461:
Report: 50
